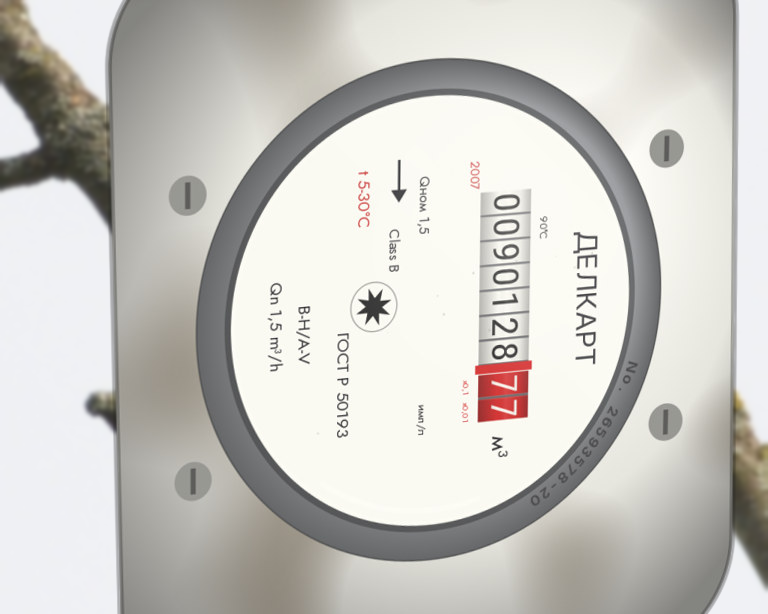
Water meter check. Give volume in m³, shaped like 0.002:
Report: 90128.77
